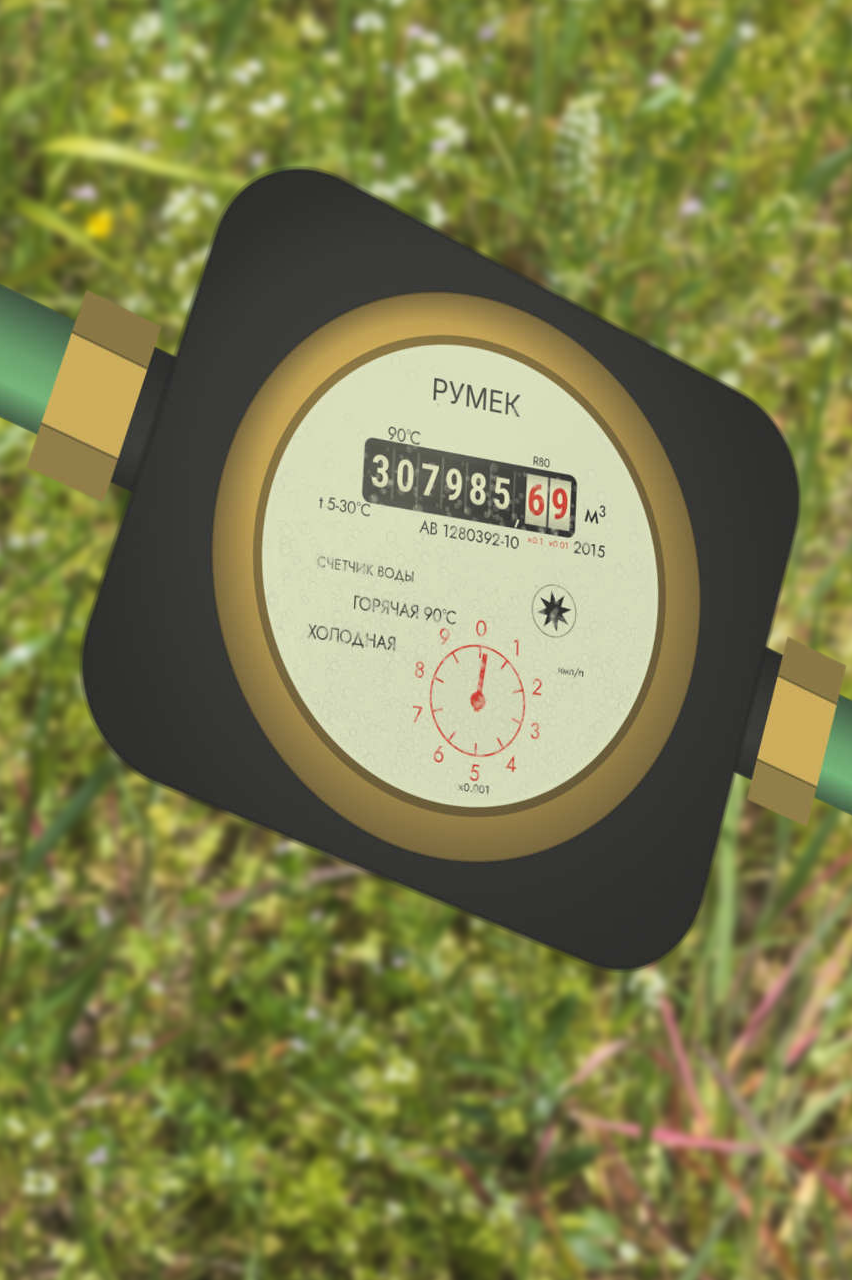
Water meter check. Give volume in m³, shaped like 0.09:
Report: 307985.690
